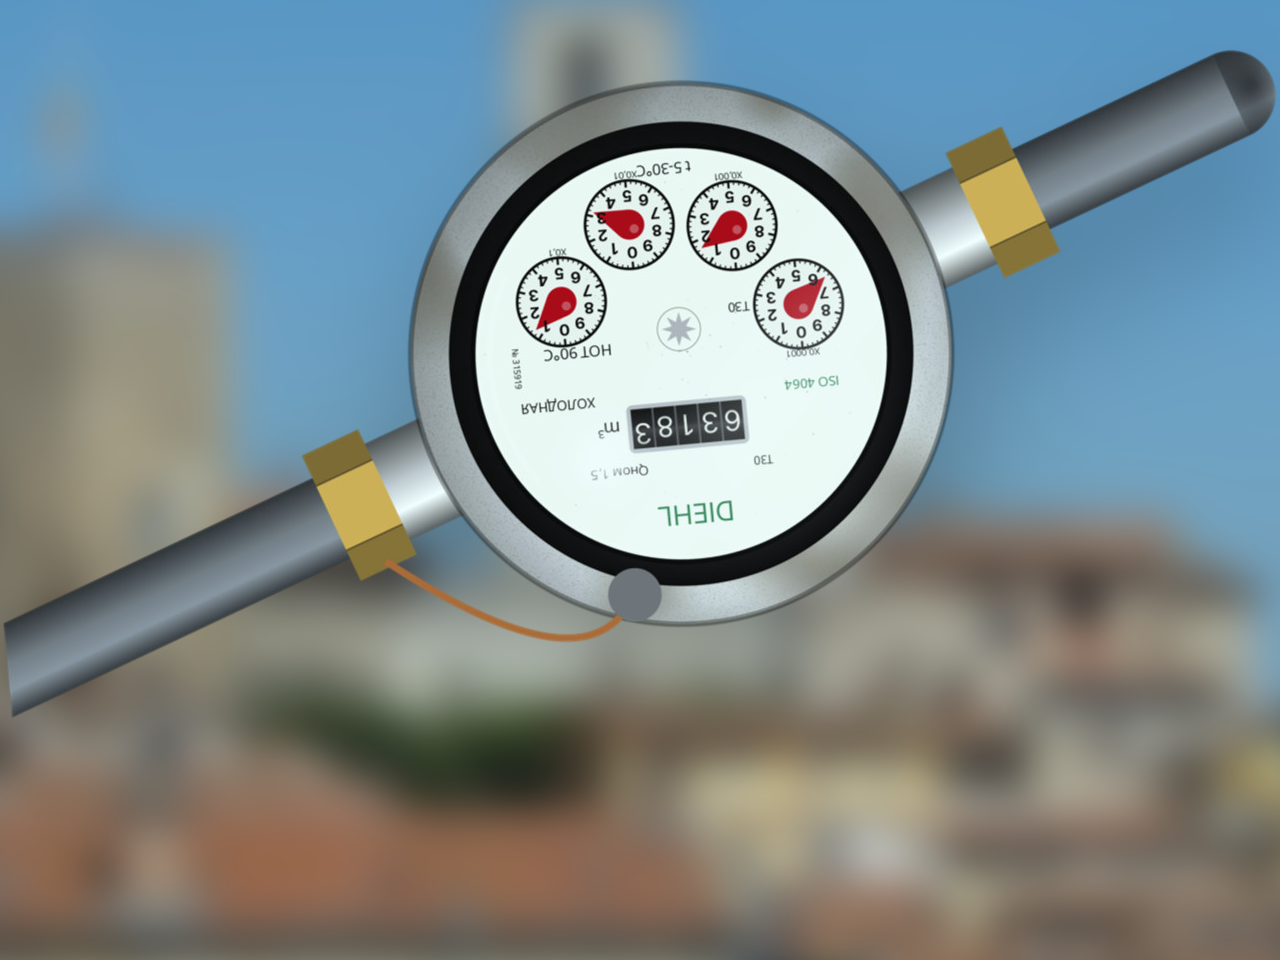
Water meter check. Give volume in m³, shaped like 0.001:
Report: 63183.1316
